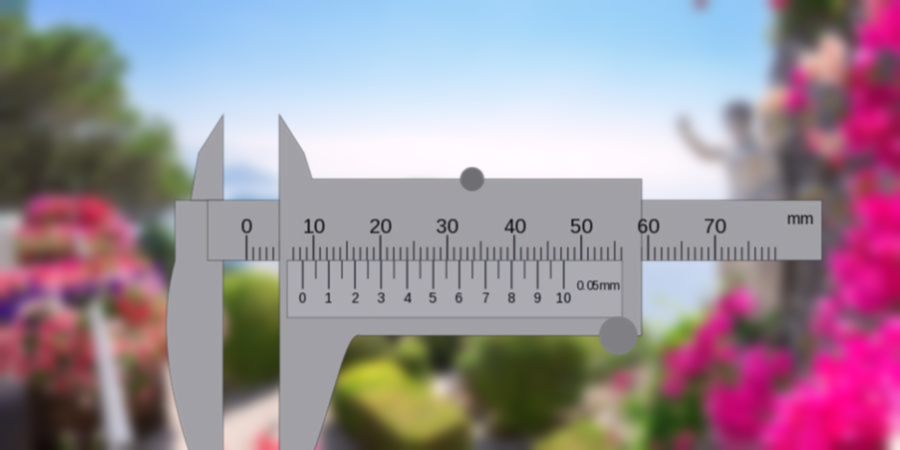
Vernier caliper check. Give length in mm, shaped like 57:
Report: 8.4
